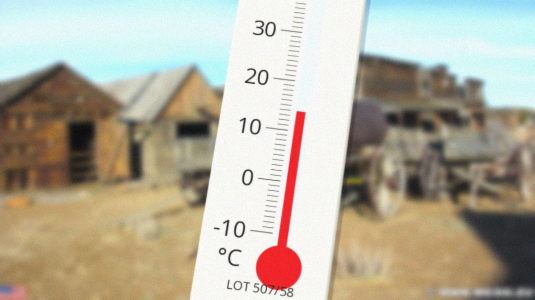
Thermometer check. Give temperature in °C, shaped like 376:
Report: 14
